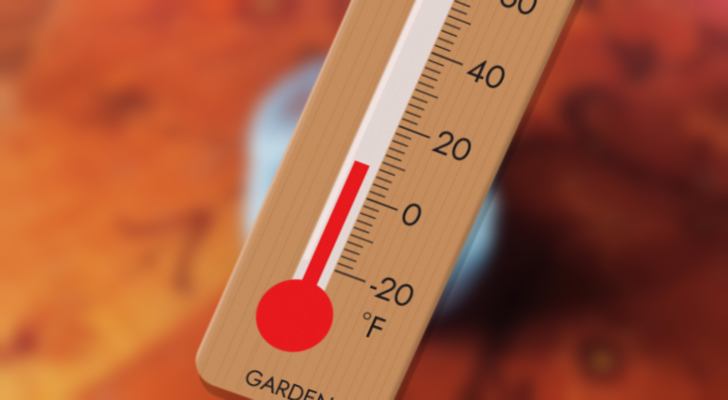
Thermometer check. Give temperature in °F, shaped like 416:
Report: 8
